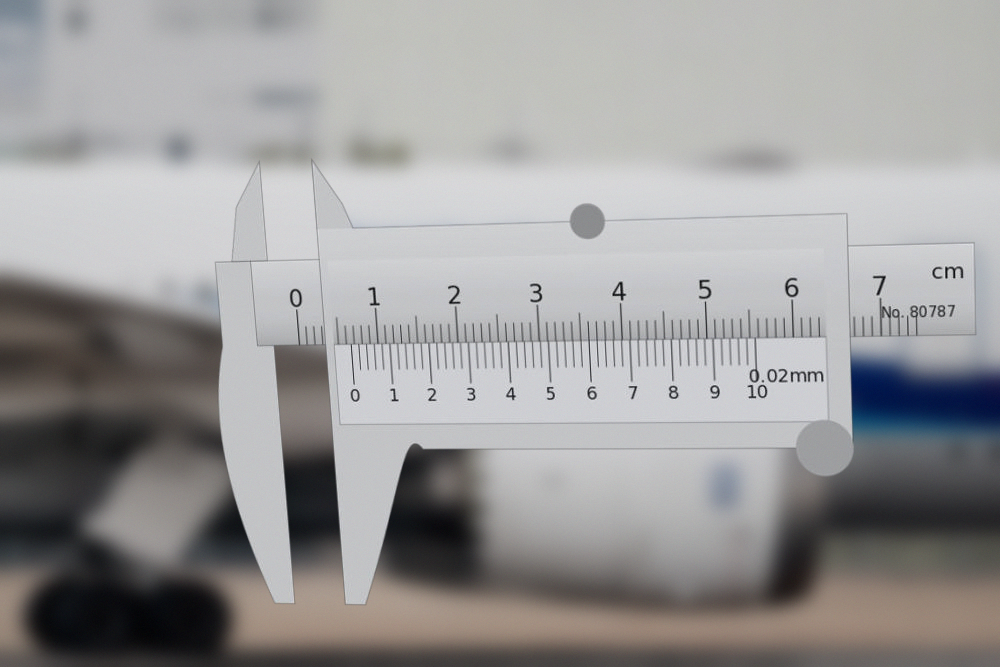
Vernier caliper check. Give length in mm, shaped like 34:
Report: 6.6
